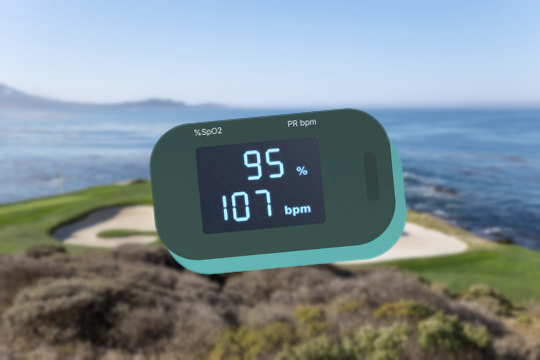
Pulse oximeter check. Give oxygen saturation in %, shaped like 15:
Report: 95
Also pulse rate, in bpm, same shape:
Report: 107
